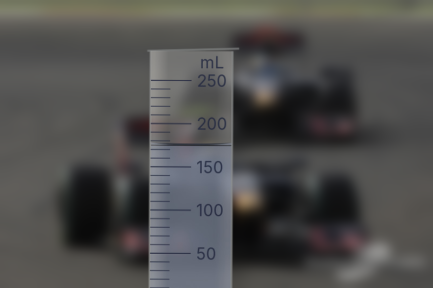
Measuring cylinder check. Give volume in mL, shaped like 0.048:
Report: 175
